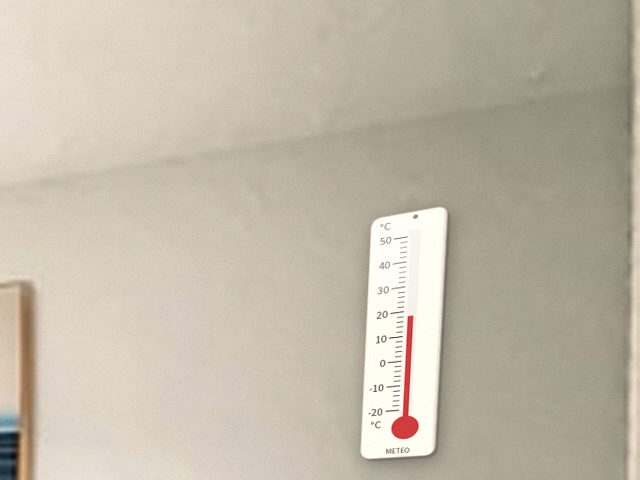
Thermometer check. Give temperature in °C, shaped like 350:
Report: 18
